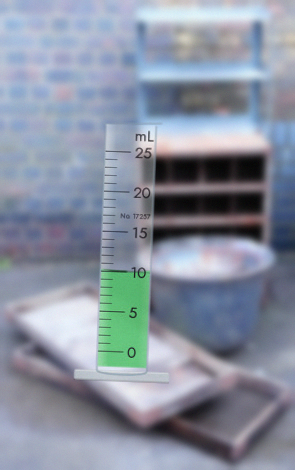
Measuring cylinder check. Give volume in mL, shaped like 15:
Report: 10
